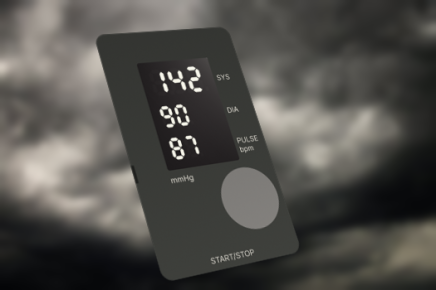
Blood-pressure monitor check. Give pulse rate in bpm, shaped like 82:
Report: 87
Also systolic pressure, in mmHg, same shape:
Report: 142
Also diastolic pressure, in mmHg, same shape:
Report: 90
